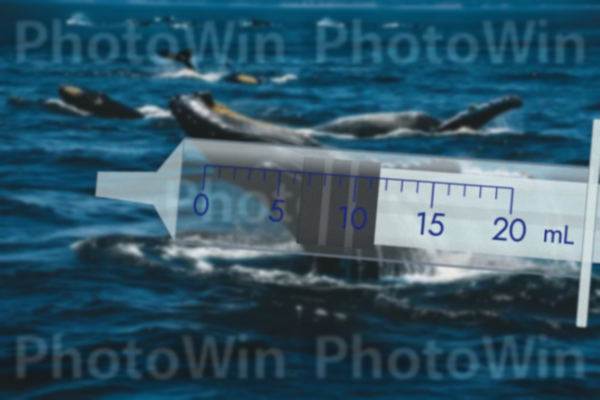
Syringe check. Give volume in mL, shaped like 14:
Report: 6.5
